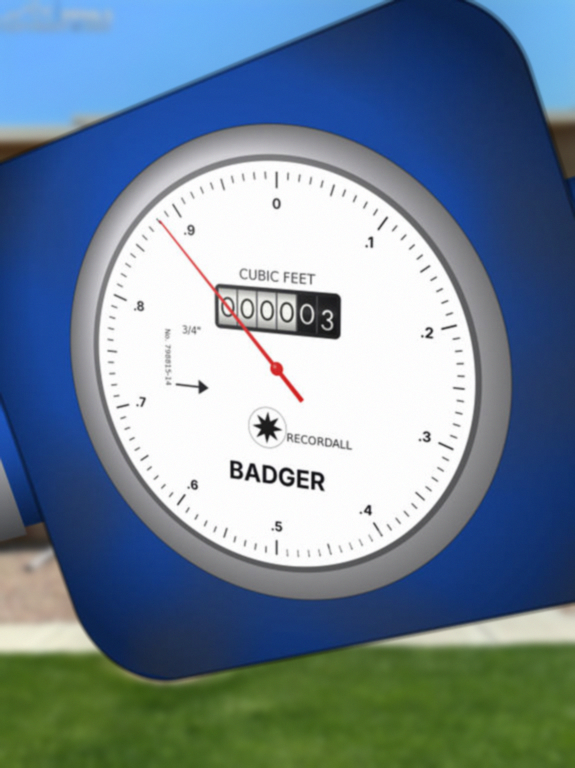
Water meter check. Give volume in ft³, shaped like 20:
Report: 2.88
